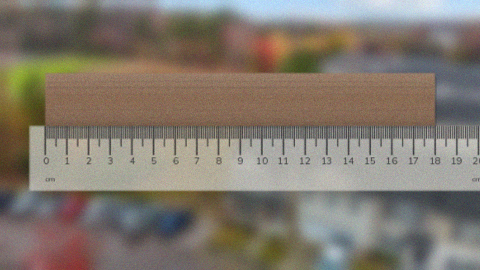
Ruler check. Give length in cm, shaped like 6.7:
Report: 18
